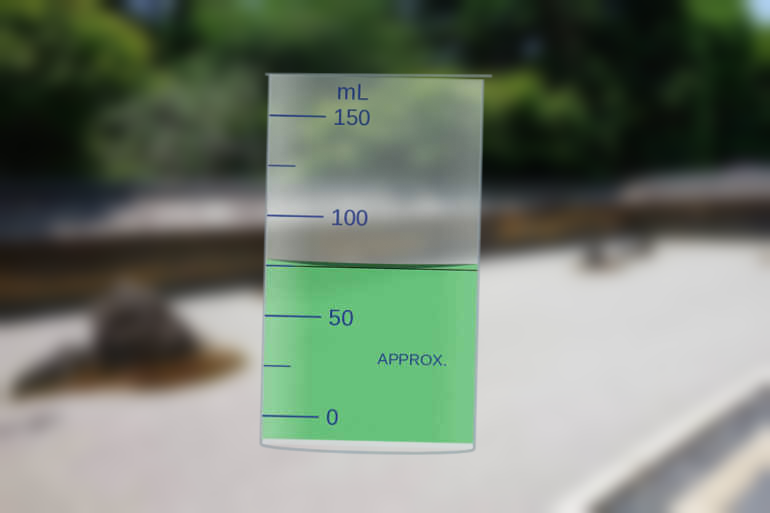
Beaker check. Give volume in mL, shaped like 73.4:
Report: 75
